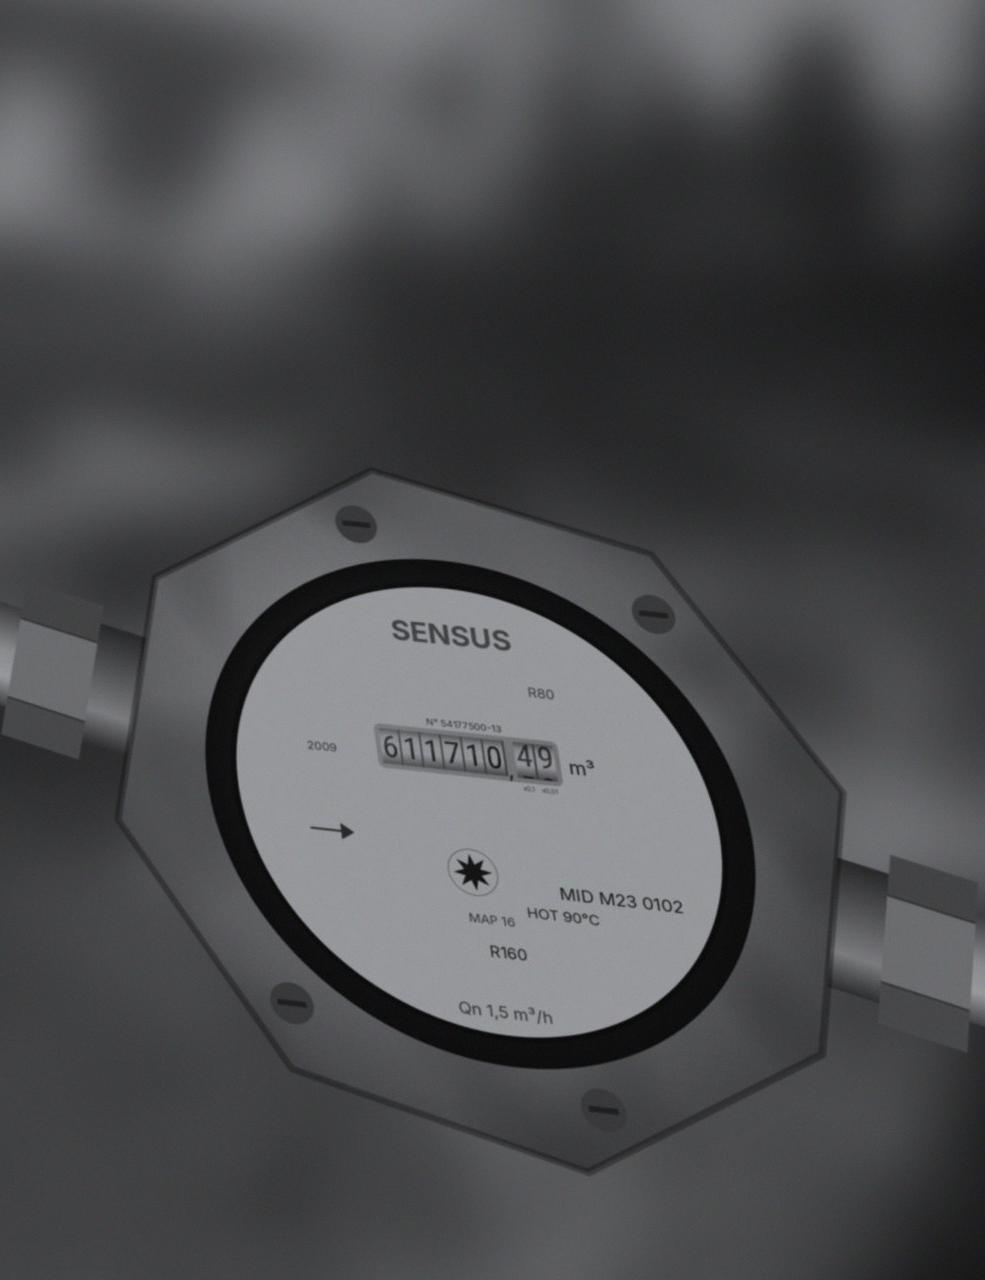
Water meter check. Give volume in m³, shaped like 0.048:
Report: 611710.49
